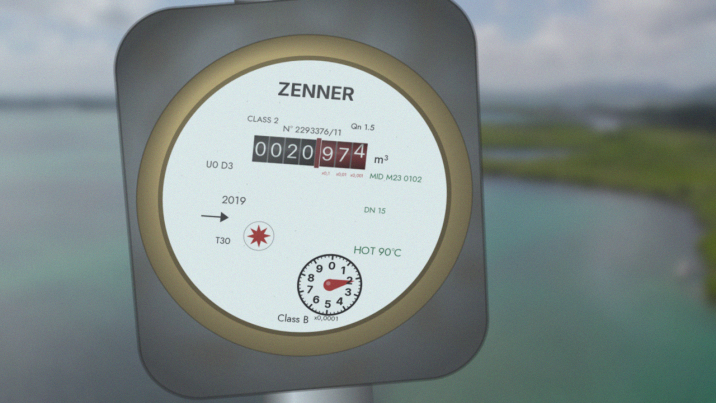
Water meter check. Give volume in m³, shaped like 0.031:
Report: 20.9742
